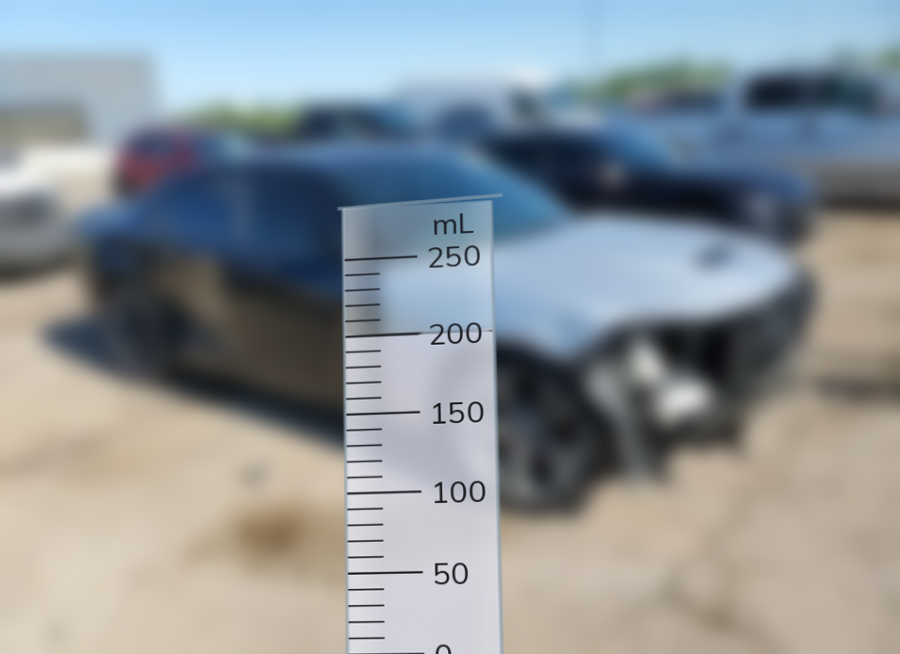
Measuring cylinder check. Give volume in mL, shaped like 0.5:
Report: 200
